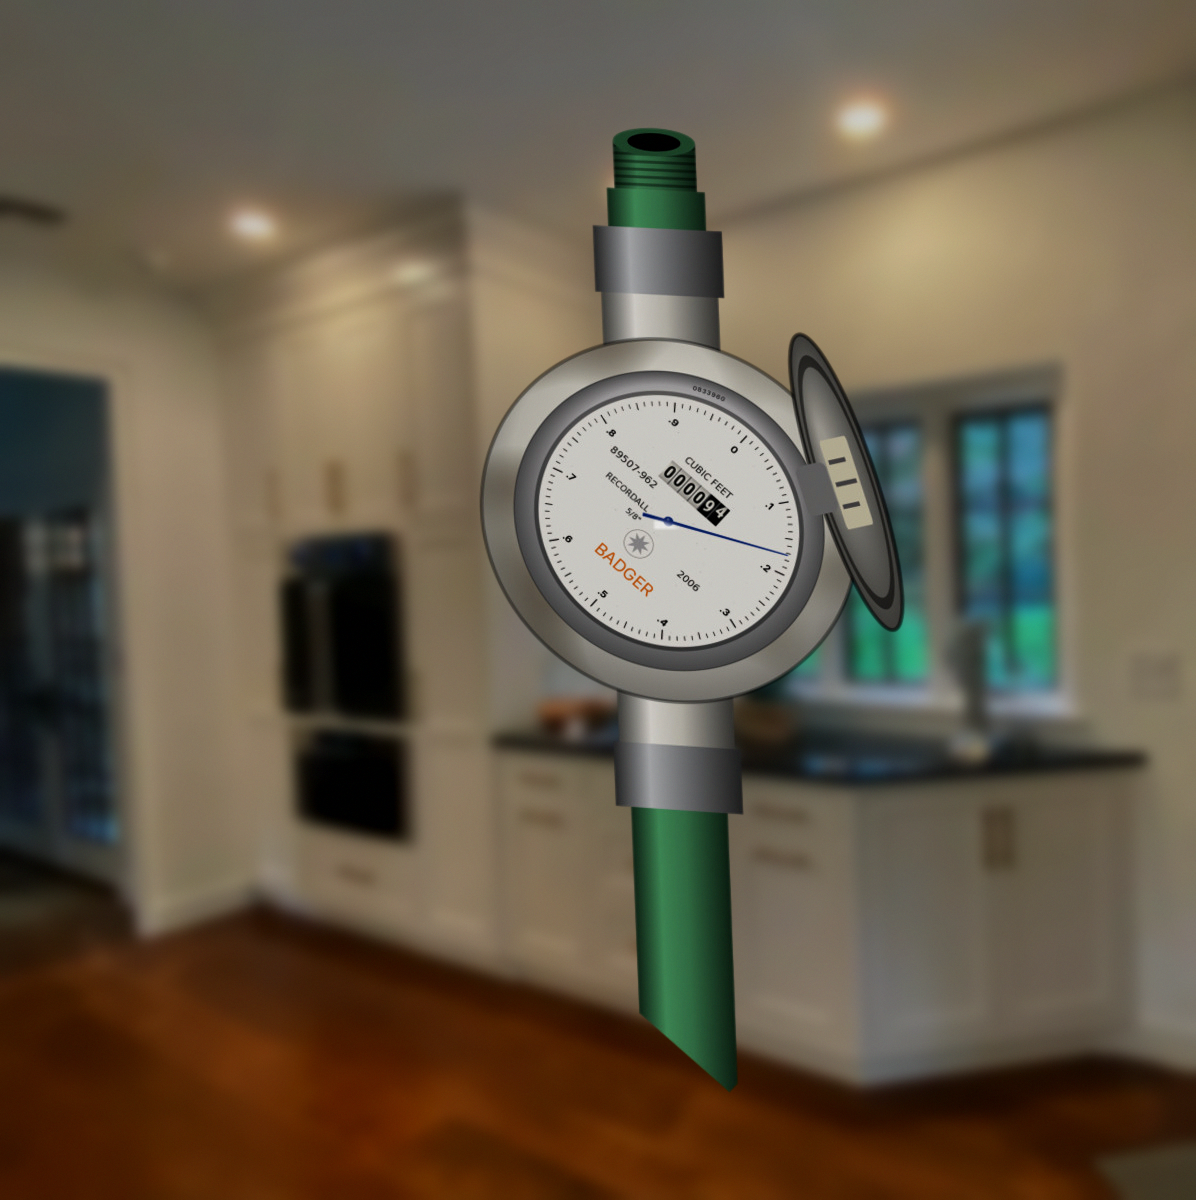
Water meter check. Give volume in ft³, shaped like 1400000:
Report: 94.17
